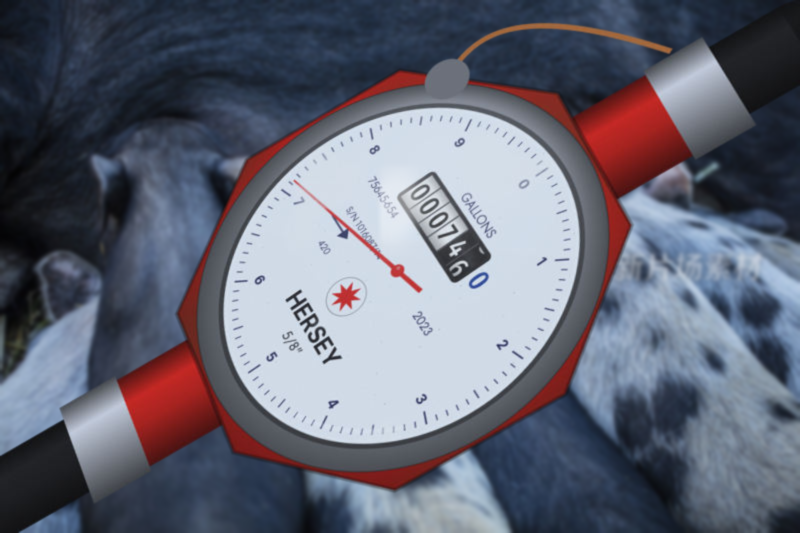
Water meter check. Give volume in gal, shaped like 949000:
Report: 7457.1
